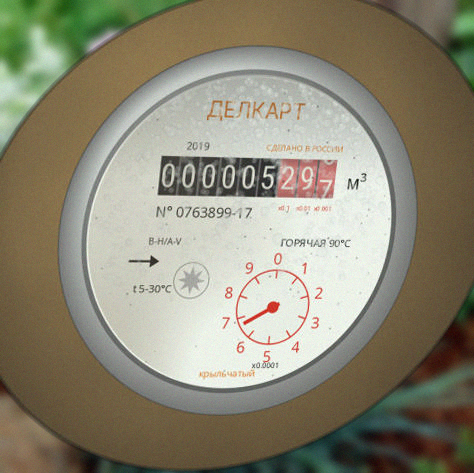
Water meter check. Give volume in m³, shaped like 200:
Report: 5.2966
